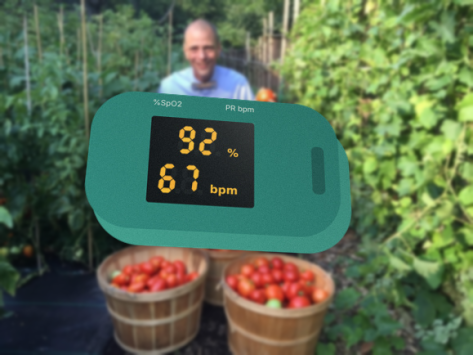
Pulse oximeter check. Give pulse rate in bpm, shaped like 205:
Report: 67
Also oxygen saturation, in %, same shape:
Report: 92
